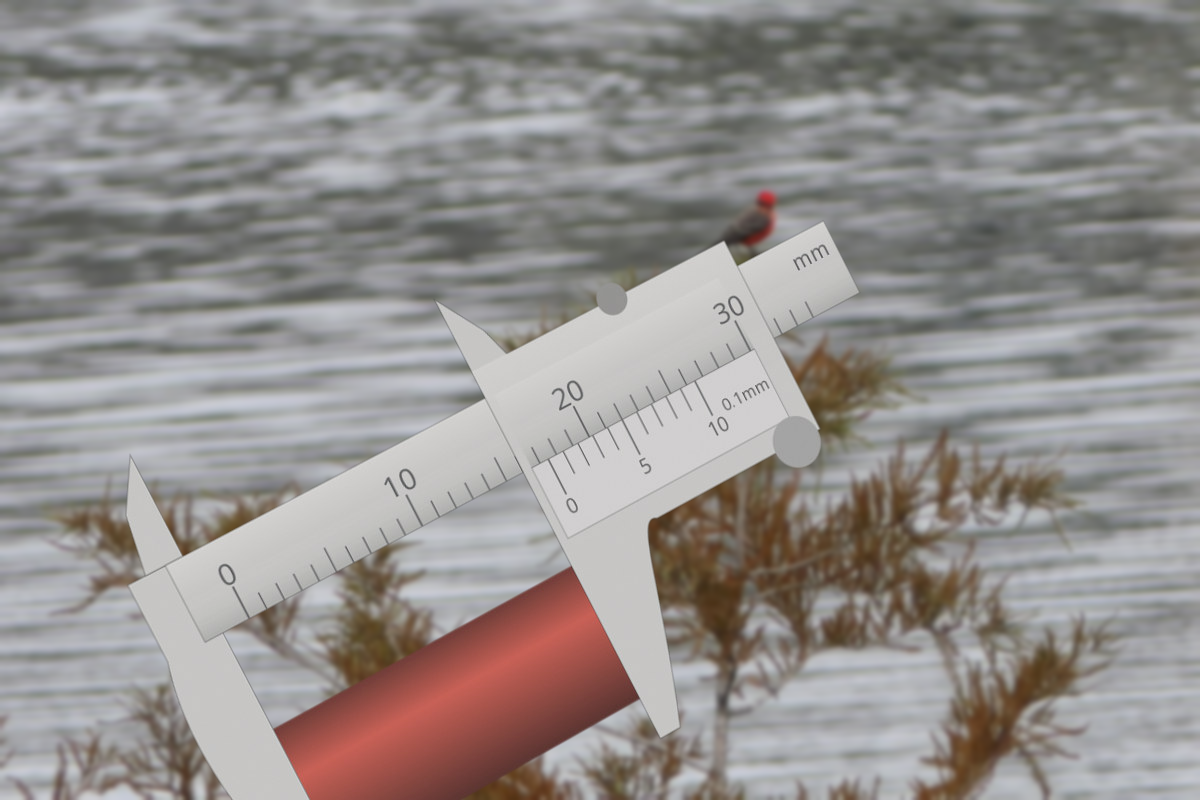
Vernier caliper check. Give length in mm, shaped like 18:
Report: 17.5
